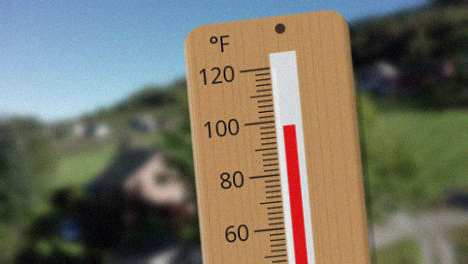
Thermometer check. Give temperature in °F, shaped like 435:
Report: 98
